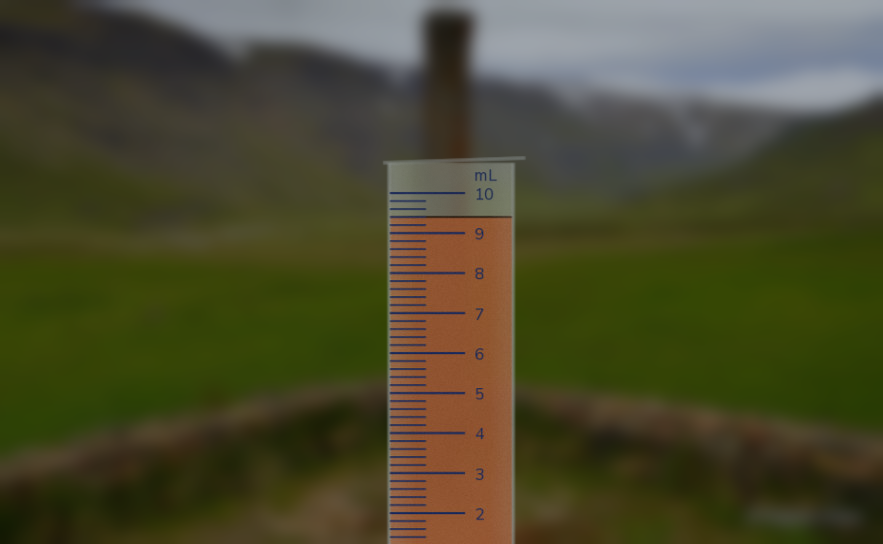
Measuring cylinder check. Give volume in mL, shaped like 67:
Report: 9.4
